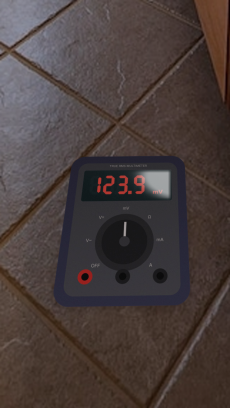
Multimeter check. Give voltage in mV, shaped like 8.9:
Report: 123.9
